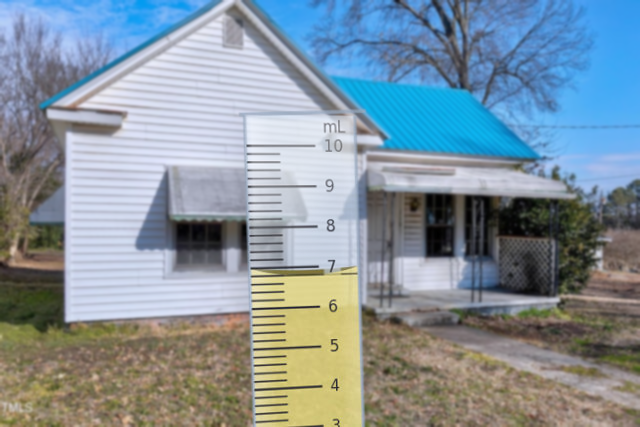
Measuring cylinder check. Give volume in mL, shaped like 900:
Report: 6.8
